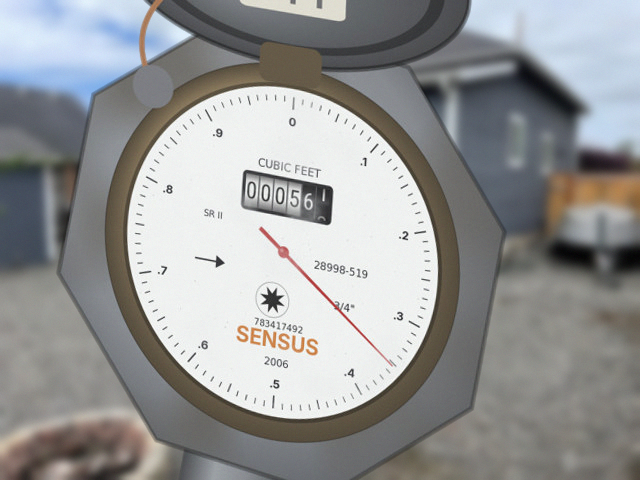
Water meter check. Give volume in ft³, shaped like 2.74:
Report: 561.35
